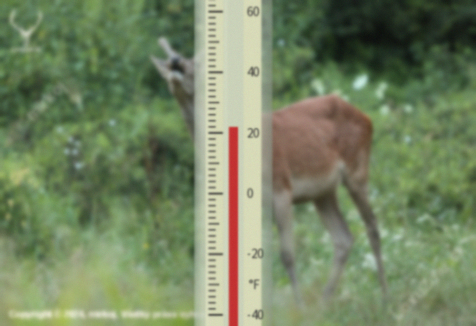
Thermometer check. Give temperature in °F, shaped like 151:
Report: 22
